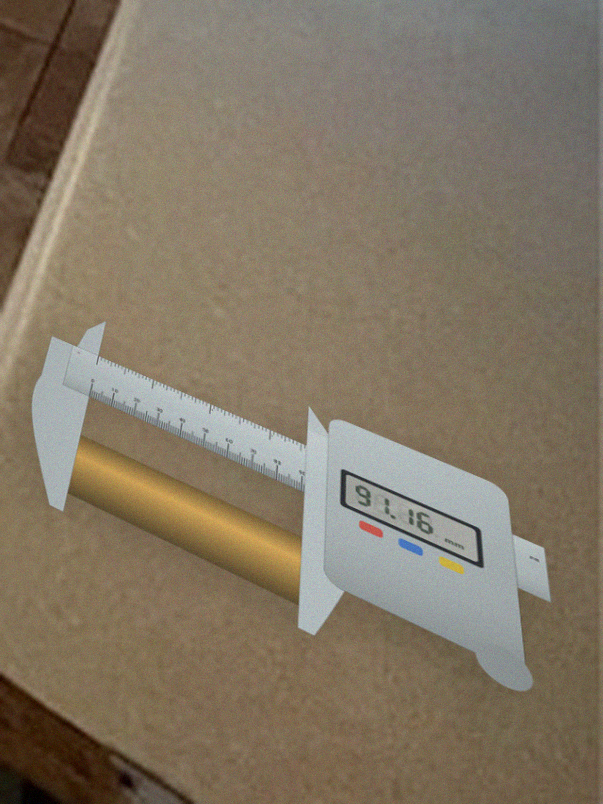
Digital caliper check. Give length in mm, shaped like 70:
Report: 91.16
